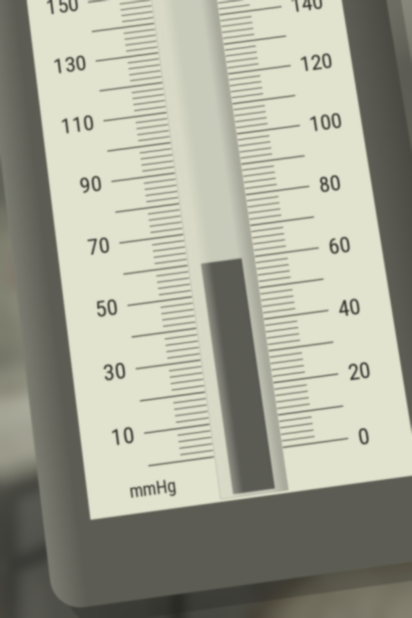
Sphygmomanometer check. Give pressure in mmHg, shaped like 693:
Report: 60
